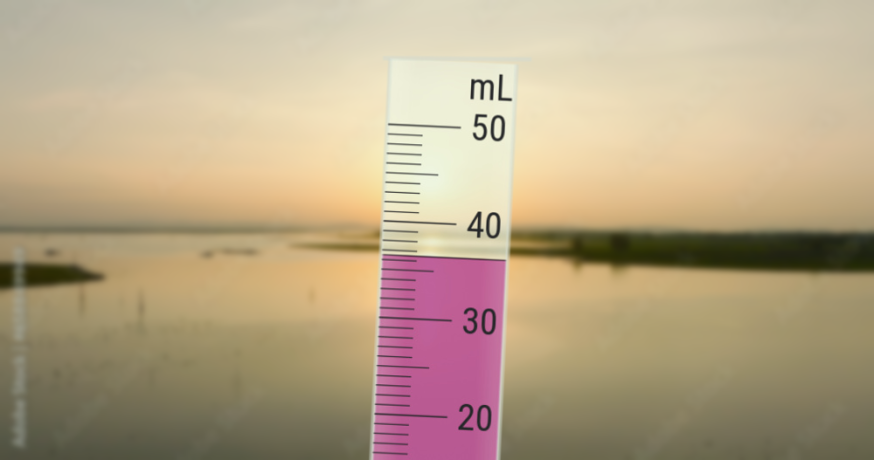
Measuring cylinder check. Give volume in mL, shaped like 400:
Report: 36.5
